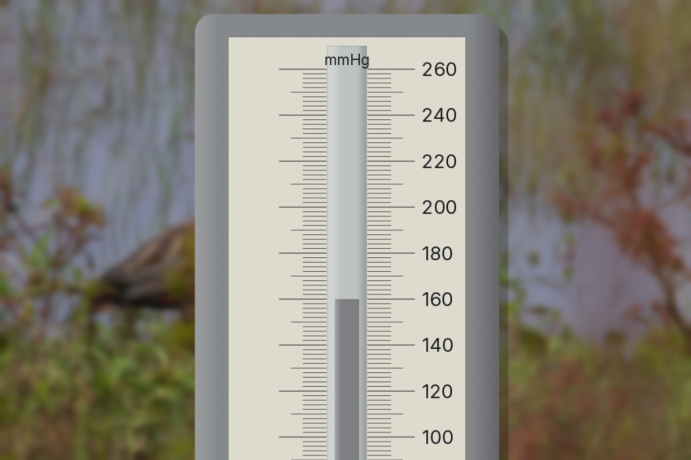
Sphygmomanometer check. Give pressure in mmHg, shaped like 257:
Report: 160
